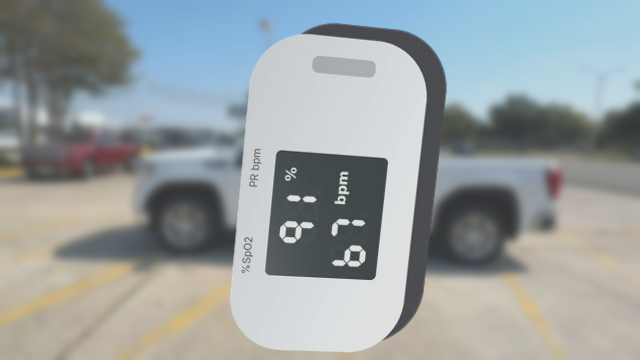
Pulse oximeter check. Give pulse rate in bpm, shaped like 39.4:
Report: 67
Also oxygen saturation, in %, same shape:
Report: 91
